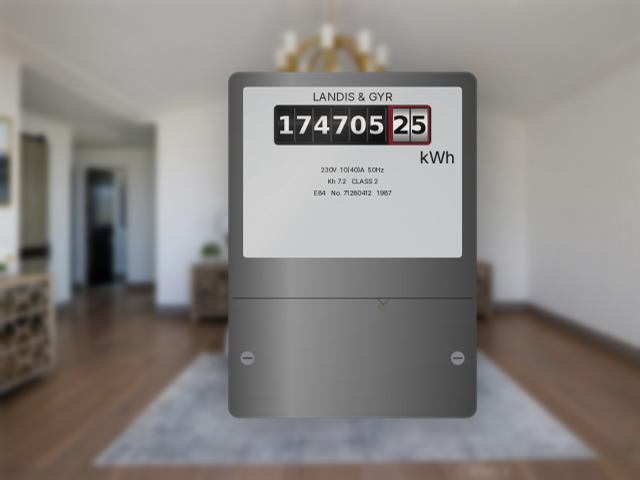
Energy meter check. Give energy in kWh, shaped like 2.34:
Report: 174705.25
